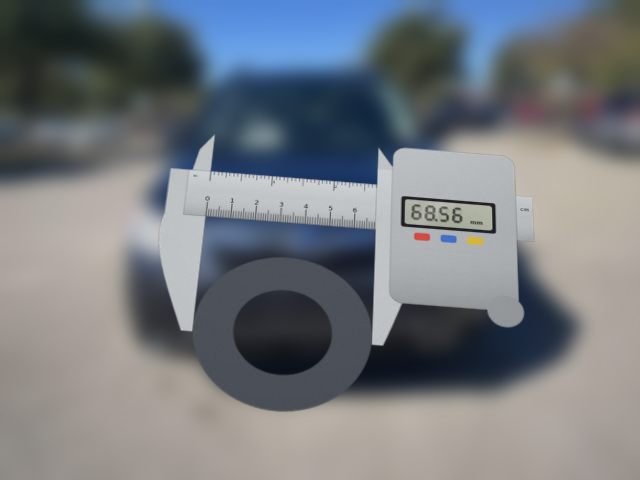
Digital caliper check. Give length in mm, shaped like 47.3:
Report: 68.56
